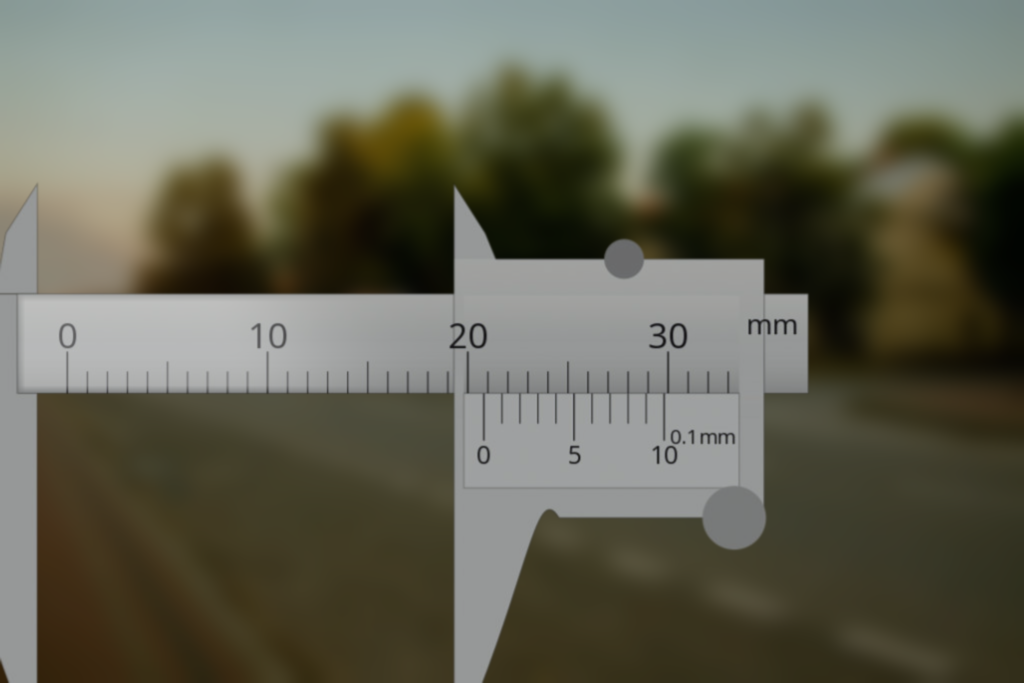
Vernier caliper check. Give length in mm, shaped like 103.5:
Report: 20.8
